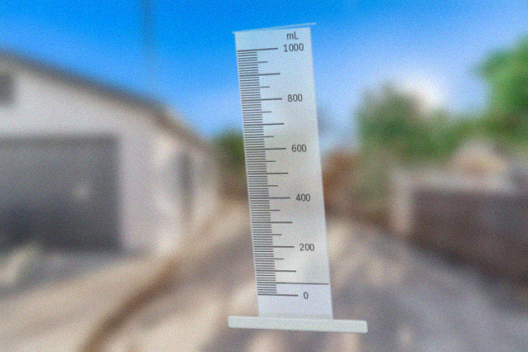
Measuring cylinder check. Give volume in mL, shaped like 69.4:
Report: 50
